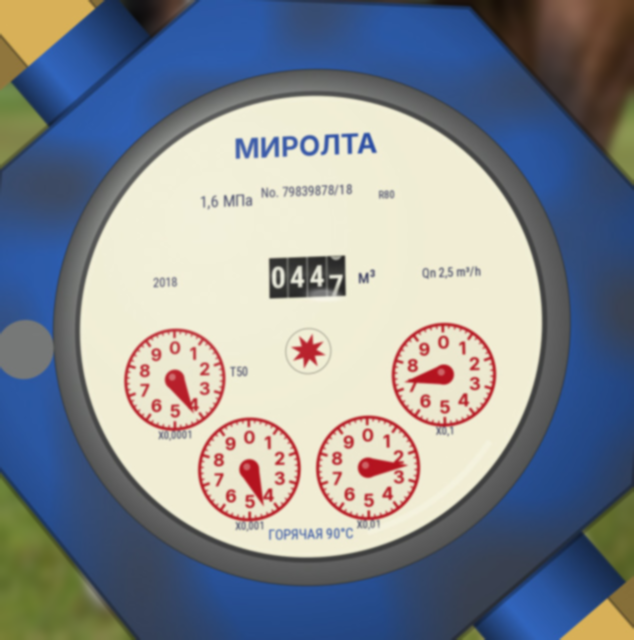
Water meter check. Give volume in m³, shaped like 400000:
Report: 446.7244
